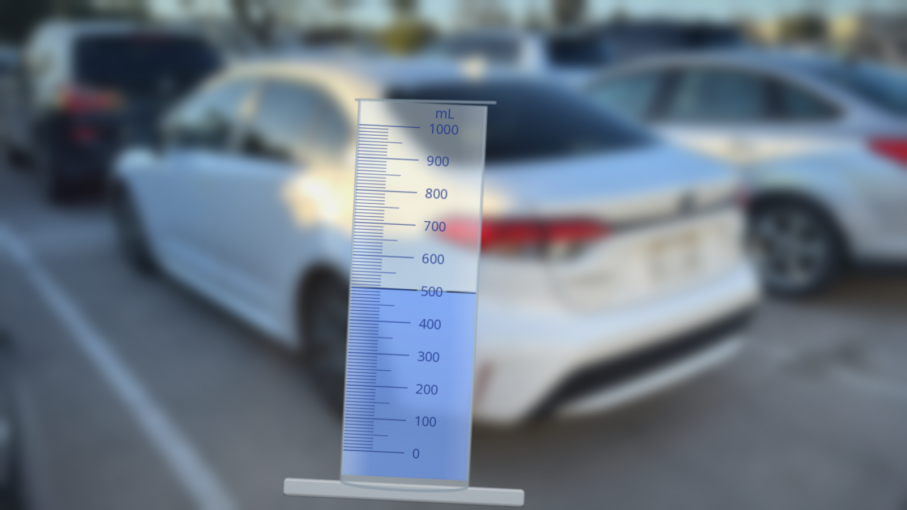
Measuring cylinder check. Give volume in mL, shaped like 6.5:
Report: 500
